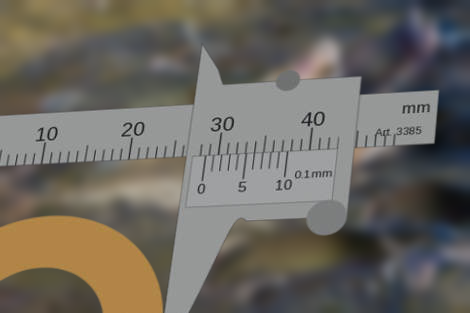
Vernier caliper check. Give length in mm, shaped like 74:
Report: 28.6
